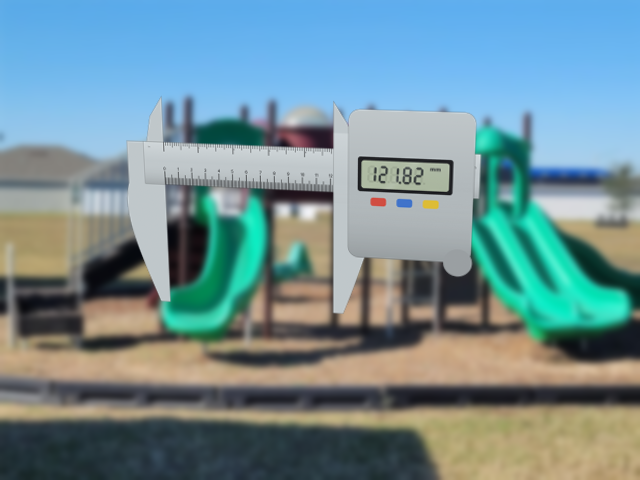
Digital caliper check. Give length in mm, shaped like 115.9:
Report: 121.82
